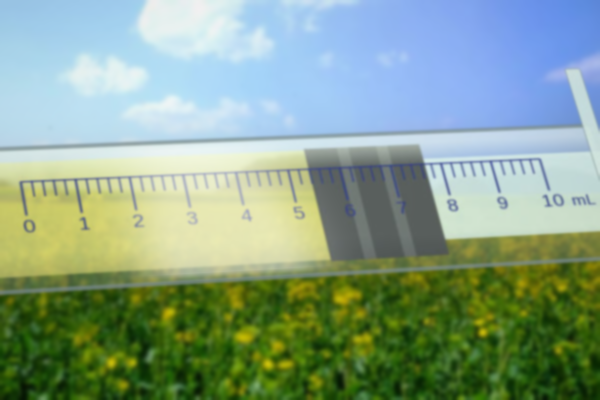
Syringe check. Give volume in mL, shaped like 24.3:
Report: 5.4
